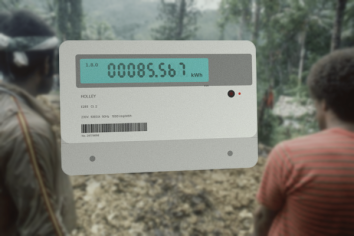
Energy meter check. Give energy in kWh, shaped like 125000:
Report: 85.567
